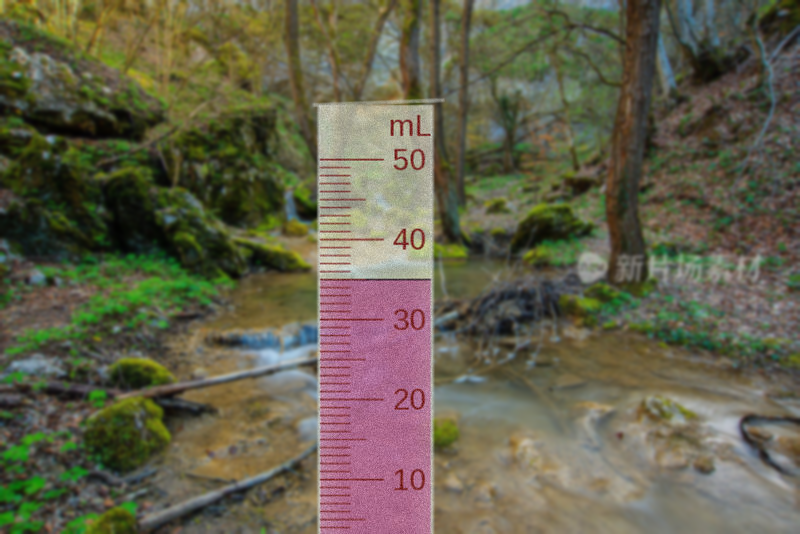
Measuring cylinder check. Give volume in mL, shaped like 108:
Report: 35
